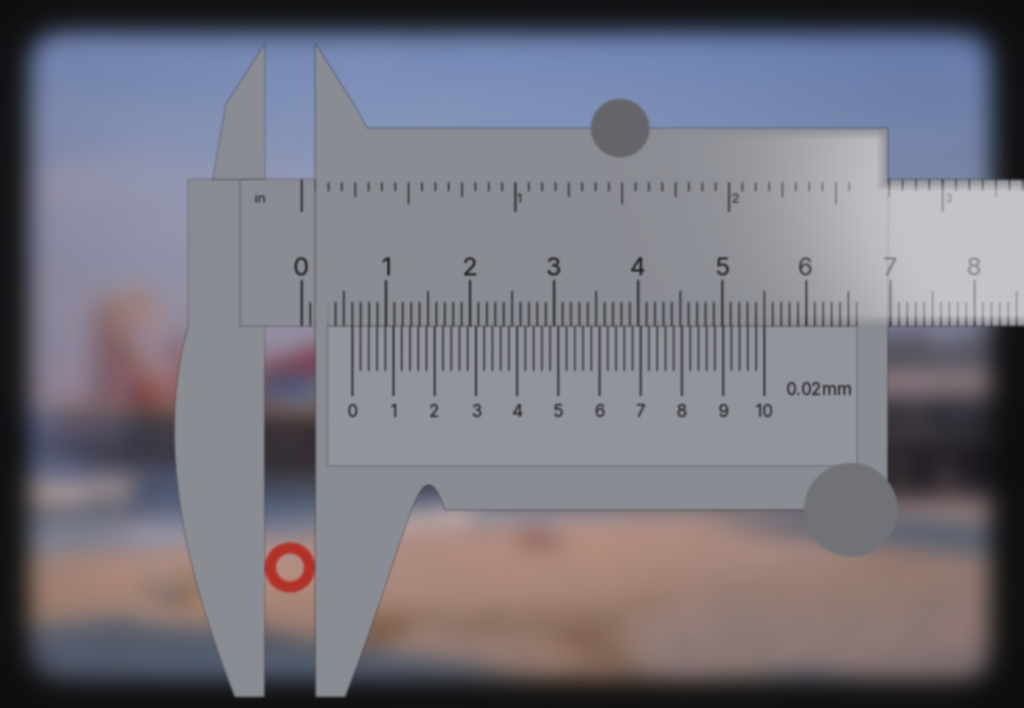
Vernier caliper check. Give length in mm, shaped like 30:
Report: 6.0
